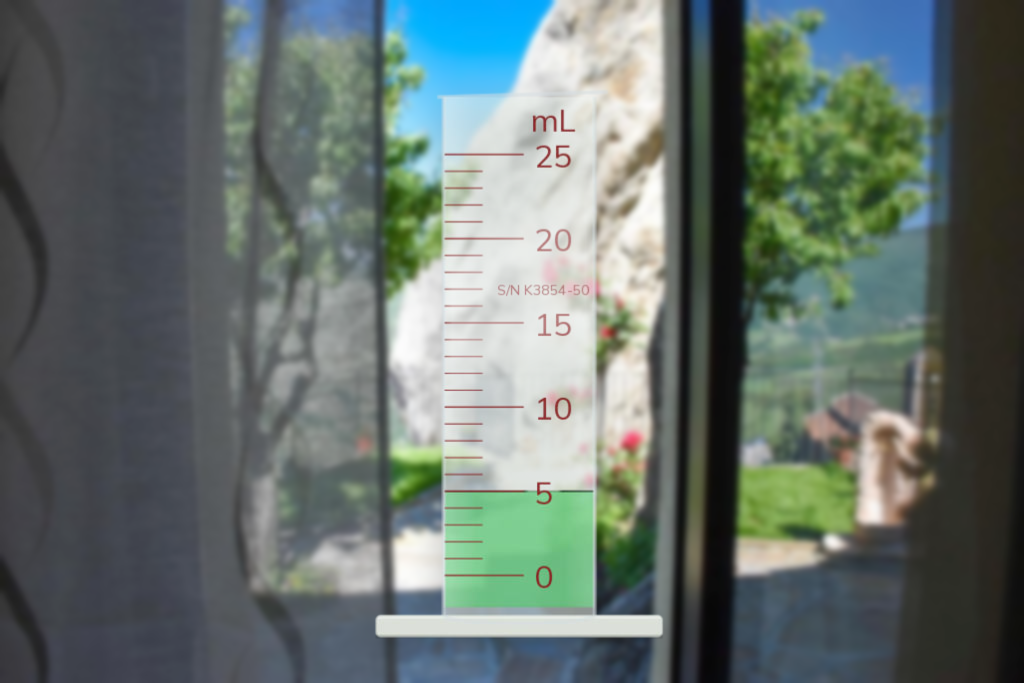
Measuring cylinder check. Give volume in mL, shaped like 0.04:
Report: 5
